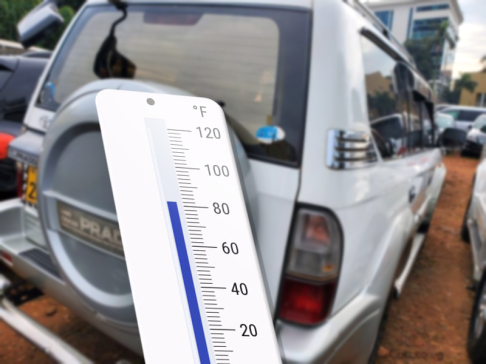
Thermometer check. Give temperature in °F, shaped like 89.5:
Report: 82
